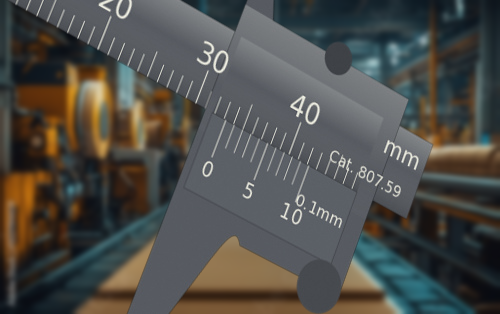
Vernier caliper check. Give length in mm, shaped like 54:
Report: 33.2
